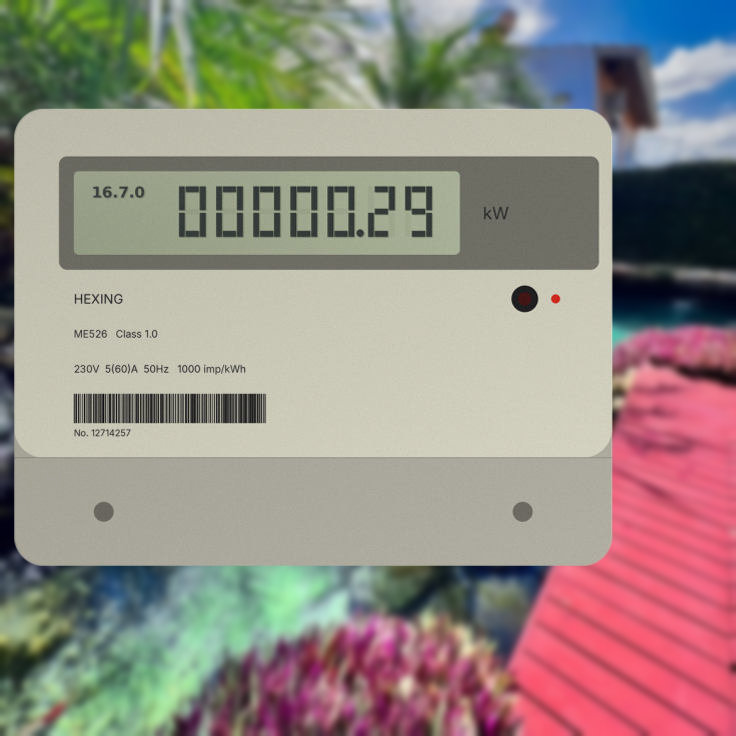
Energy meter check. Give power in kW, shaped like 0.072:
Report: 0.29
